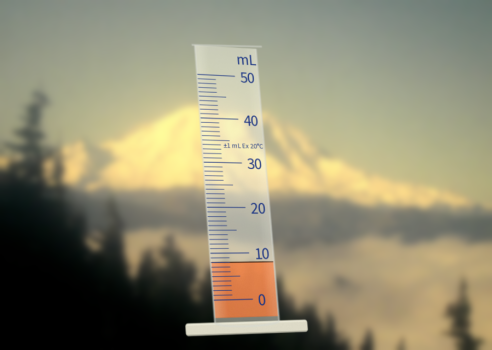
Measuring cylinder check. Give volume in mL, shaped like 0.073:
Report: 8
